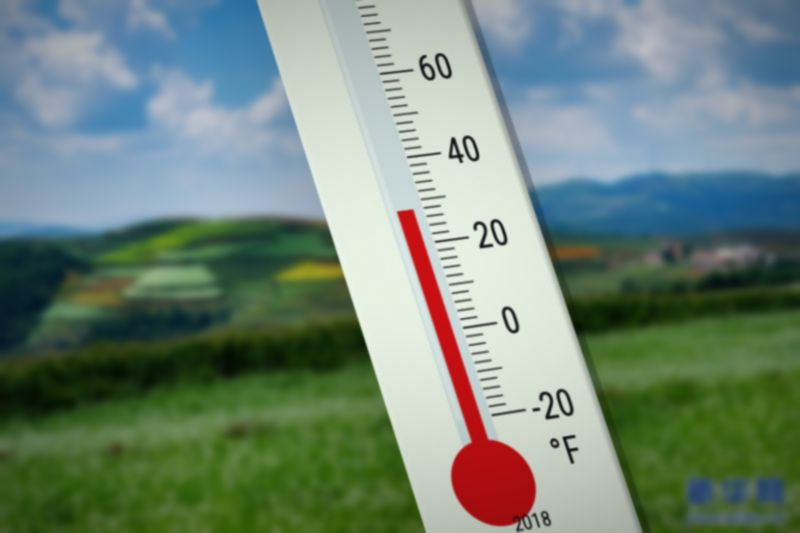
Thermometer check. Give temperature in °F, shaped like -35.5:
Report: 28
